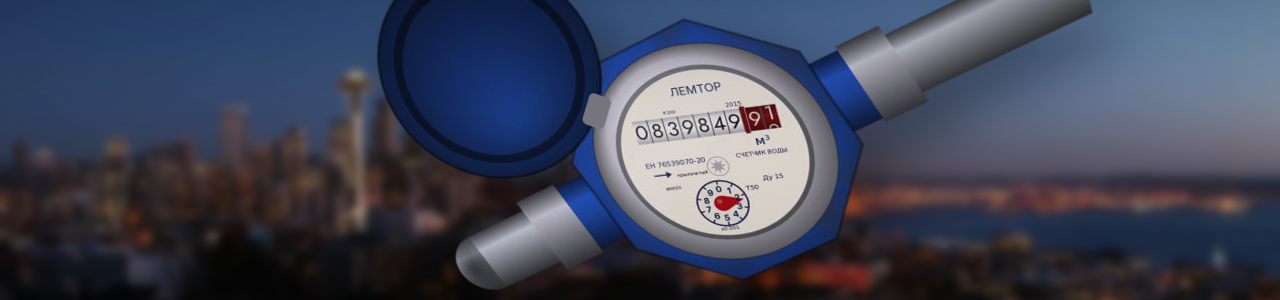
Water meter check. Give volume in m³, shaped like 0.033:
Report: 839849.912
